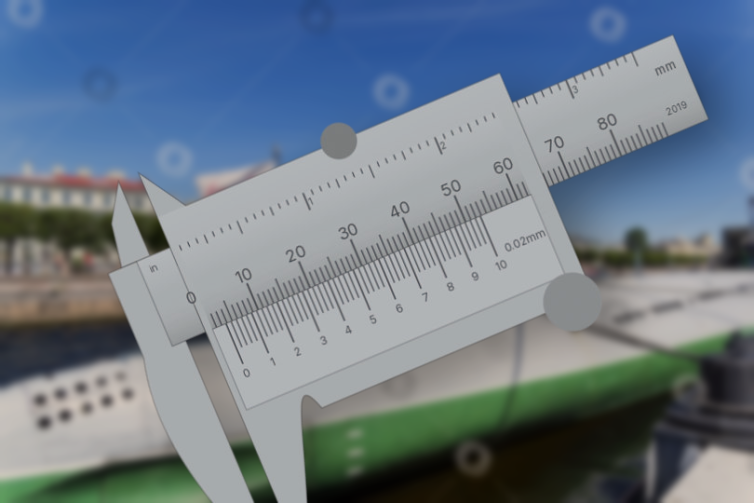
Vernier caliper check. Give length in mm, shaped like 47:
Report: 3.8
